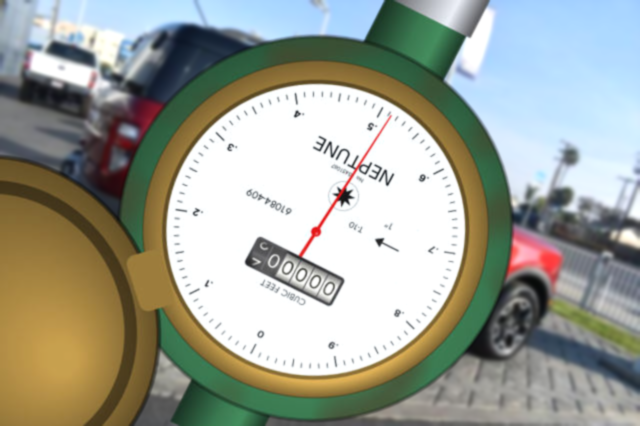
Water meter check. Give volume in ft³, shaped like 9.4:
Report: 2.51
